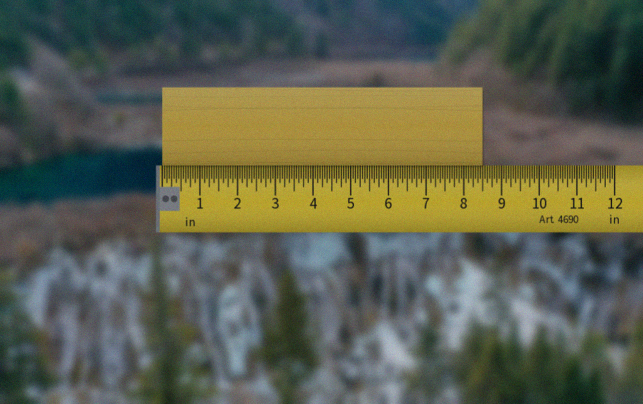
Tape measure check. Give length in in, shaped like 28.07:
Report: 8.5
